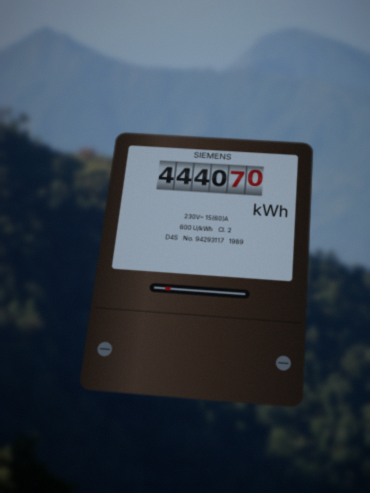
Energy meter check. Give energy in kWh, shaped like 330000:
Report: 4440.70
